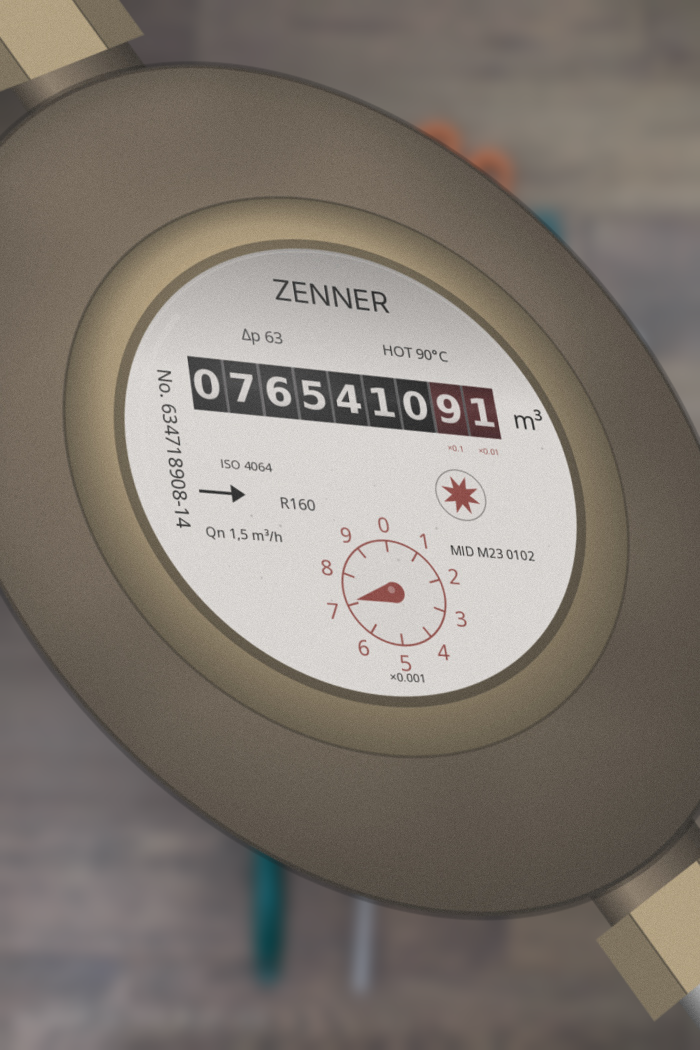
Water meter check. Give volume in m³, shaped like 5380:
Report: 765410.917
